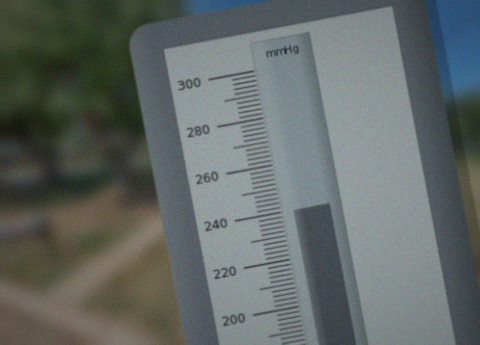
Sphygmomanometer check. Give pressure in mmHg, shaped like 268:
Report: 240
